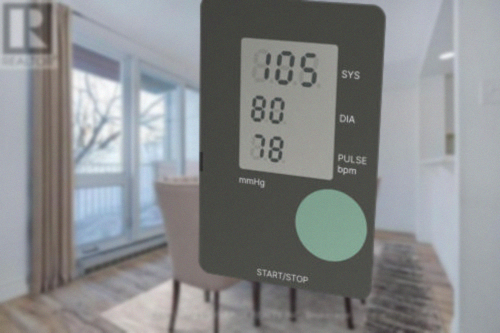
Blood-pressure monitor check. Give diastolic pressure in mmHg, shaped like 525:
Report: 80
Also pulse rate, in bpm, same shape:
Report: 78
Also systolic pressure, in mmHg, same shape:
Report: 105
